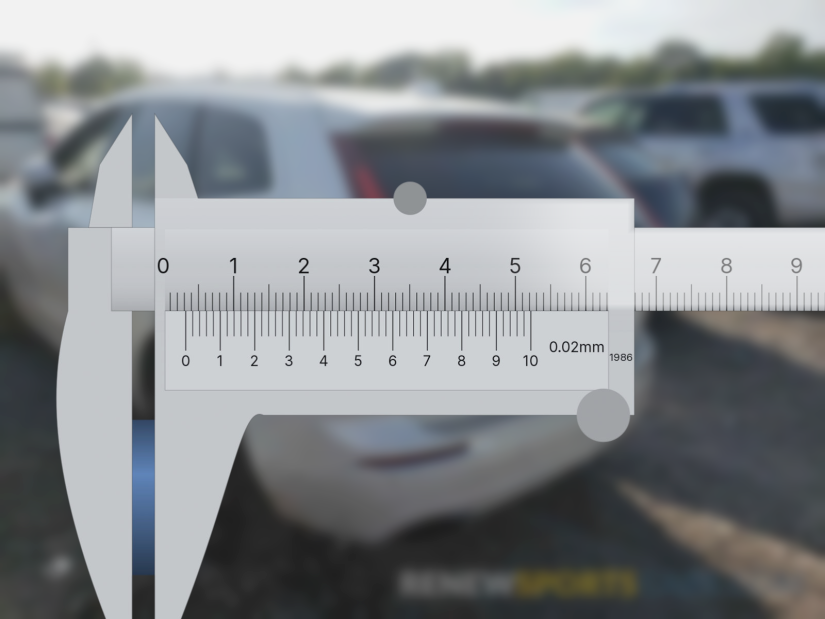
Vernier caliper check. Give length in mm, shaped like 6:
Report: 3.2
